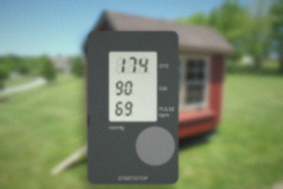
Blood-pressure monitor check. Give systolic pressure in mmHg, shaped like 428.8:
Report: 174
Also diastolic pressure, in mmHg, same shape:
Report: 90
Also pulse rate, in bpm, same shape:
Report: 69
